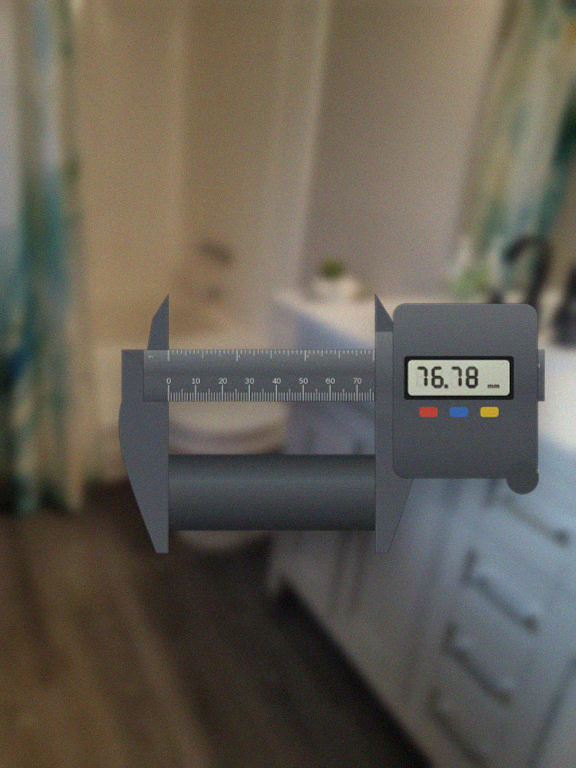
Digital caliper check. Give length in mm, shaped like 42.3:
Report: 76.78
